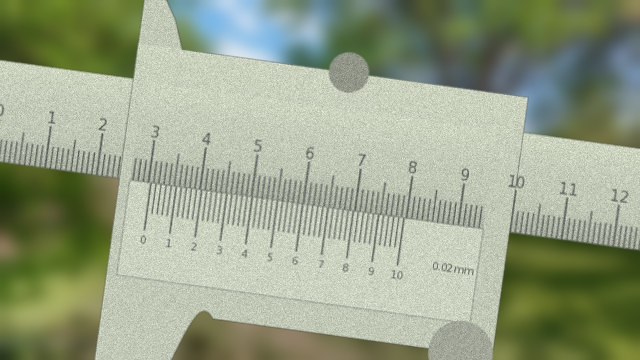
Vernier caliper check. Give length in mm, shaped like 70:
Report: 30.5
